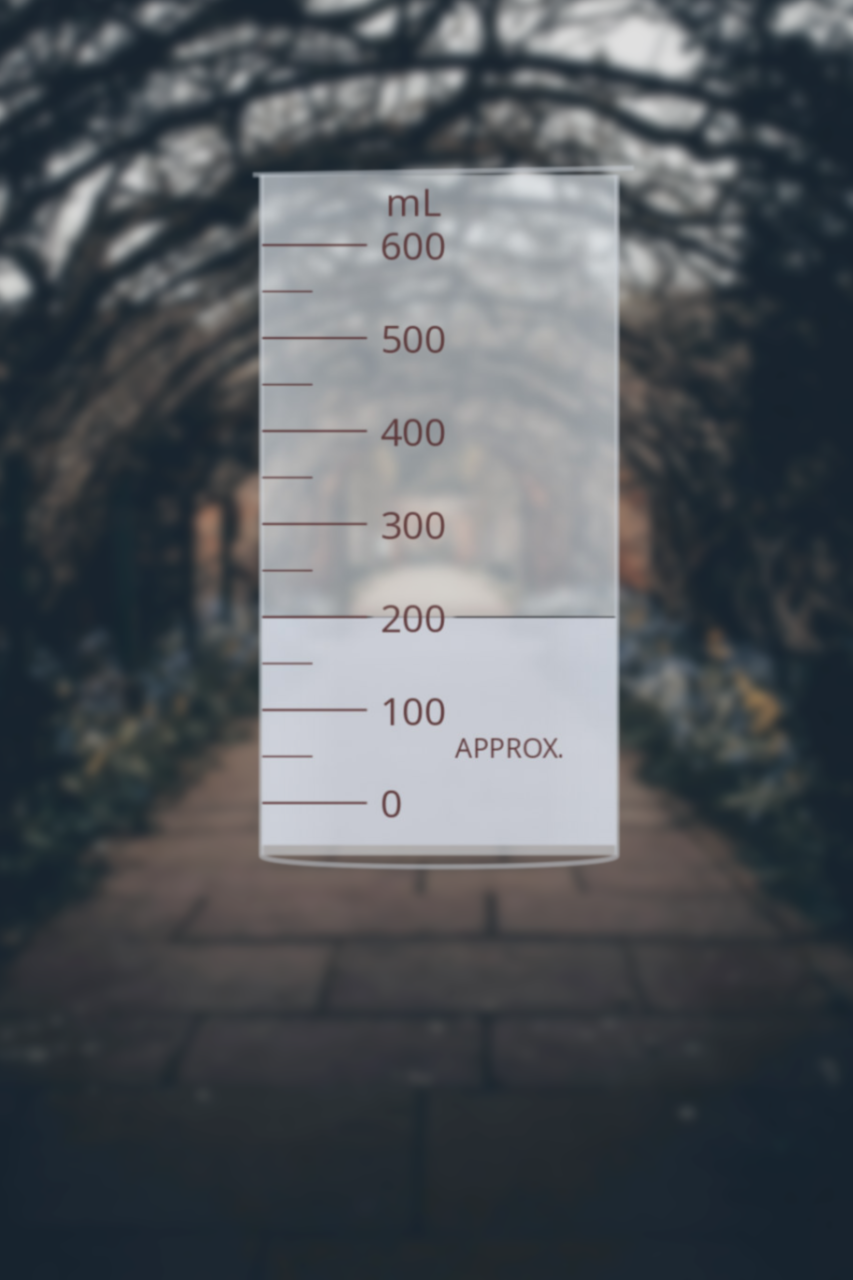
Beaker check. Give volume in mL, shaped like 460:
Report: 200
